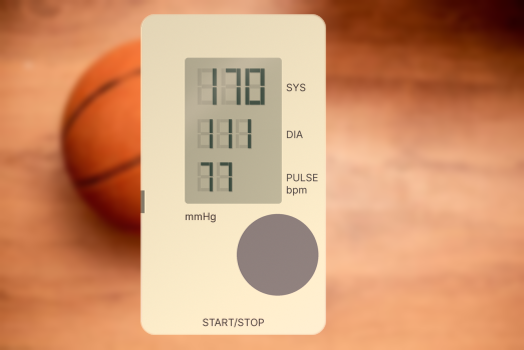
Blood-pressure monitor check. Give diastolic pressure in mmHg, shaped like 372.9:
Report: 111
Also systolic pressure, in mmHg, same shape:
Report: 170
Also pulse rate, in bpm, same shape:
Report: 77
